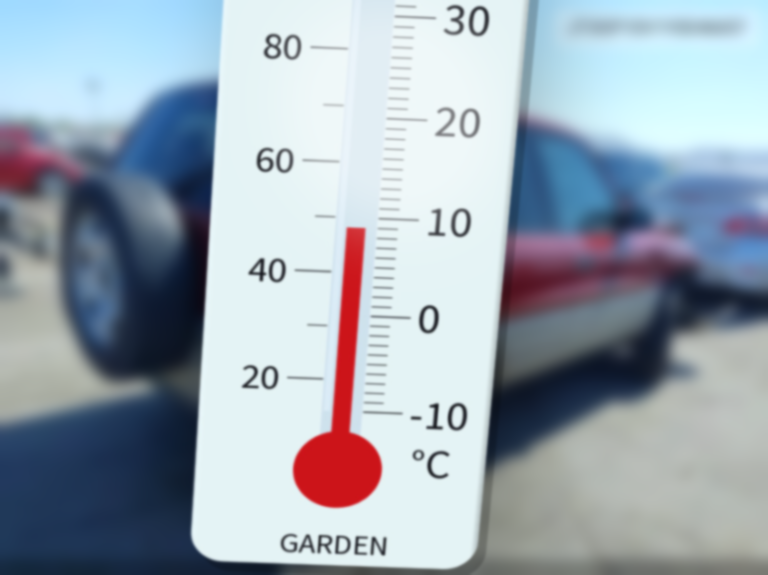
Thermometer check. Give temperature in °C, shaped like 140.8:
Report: 9
